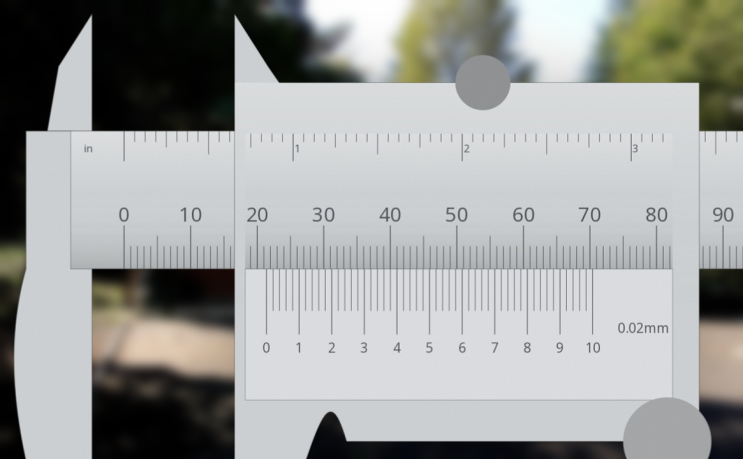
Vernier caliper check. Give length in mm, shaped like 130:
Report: 21.4
